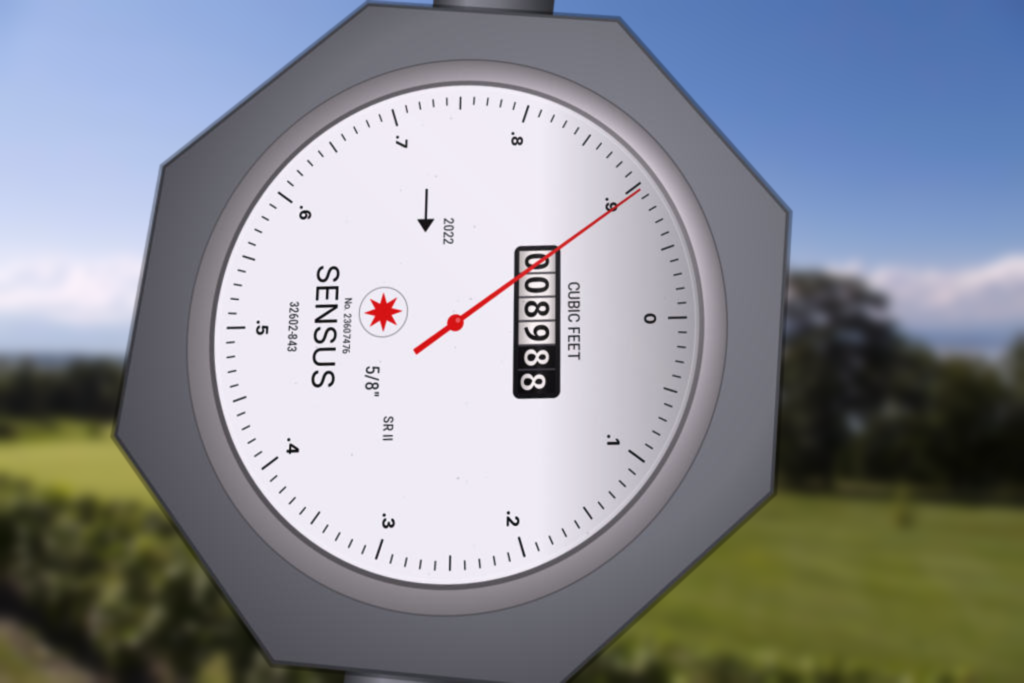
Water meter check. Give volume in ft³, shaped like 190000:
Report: 8987.90
